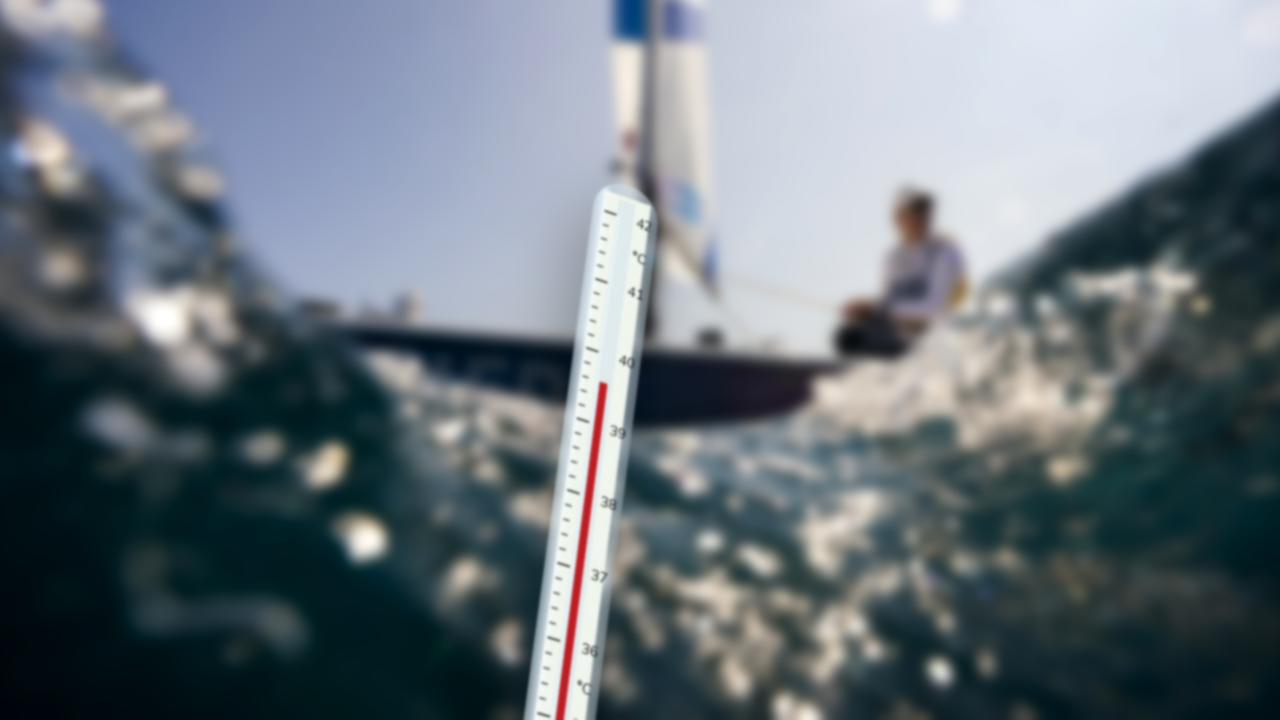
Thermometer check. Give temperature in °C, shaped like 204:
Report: 39.6
